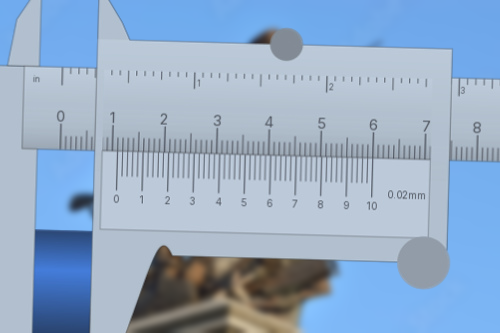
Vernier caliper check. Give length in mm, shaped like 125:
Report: 11.0
